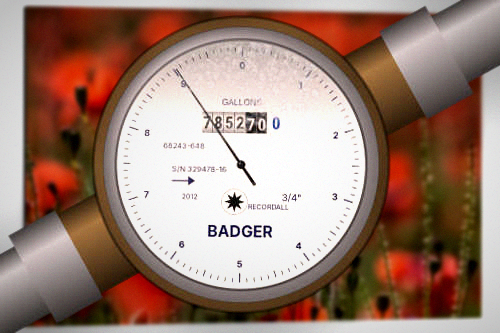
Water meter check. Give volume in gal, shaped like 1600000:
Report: 7852699.0
